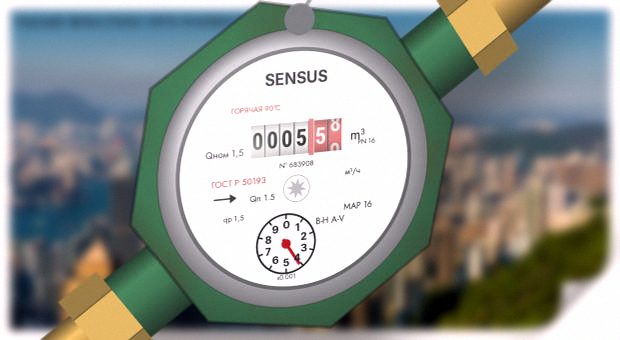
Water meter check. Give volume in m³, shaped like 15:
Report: 5.584
